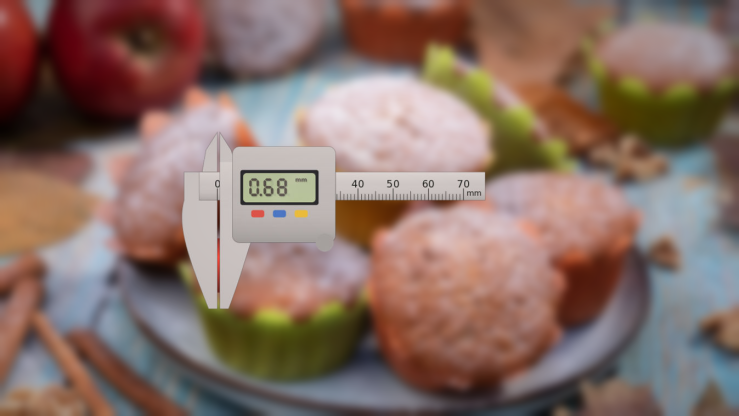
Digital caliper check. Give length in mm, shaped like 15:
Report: 0.68
